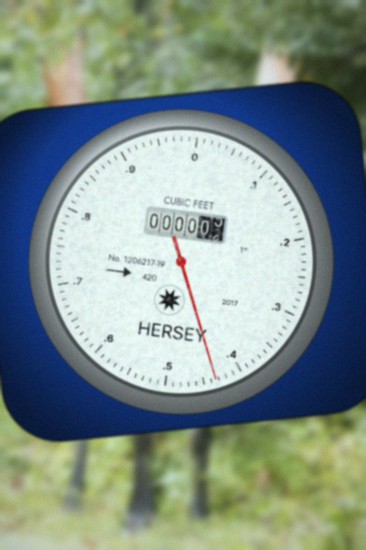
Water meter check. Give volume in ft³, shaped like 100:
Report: 5.43
